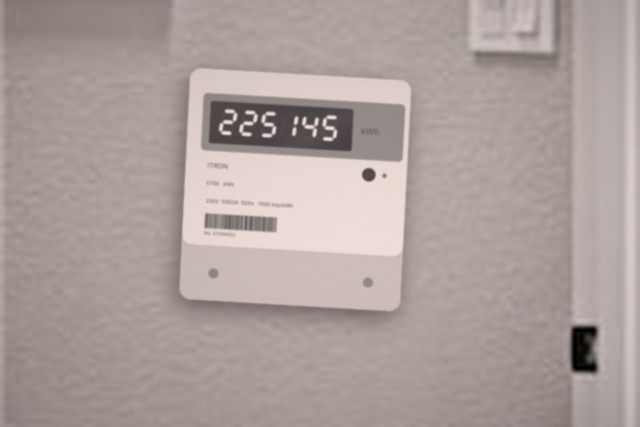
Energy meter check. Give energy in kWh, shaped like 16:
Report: 225145
